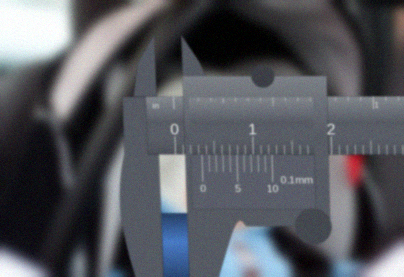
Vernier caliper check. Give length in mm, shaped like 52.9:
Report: 3.4
